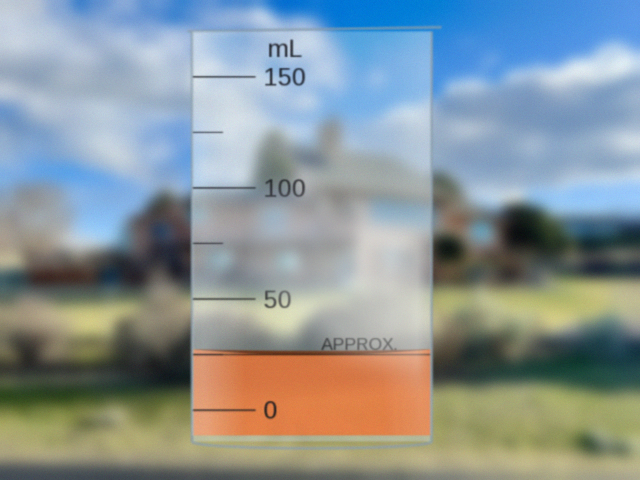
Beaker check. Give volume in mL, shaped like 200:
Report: 25
